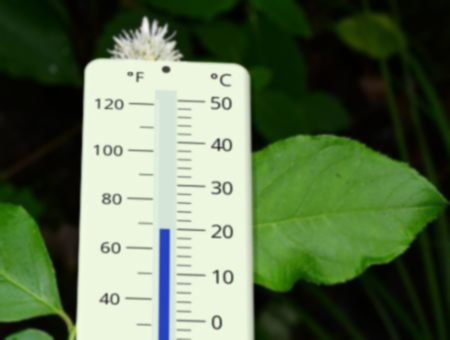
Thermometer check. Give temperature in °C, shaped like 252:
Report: 20
